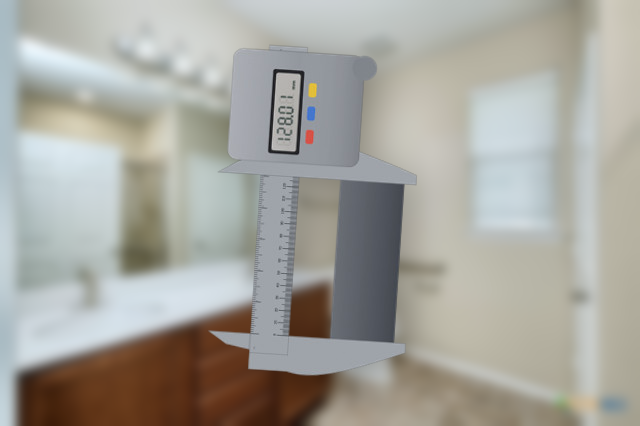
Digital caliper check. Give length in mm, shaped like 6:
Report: 128.01
